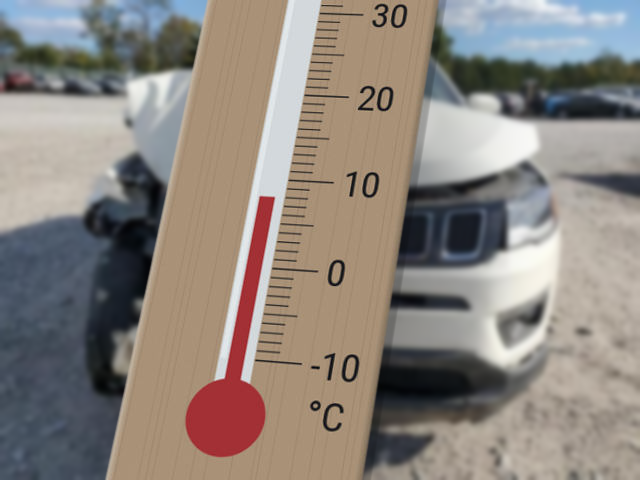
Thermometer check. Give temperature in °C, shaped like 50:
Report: 8
